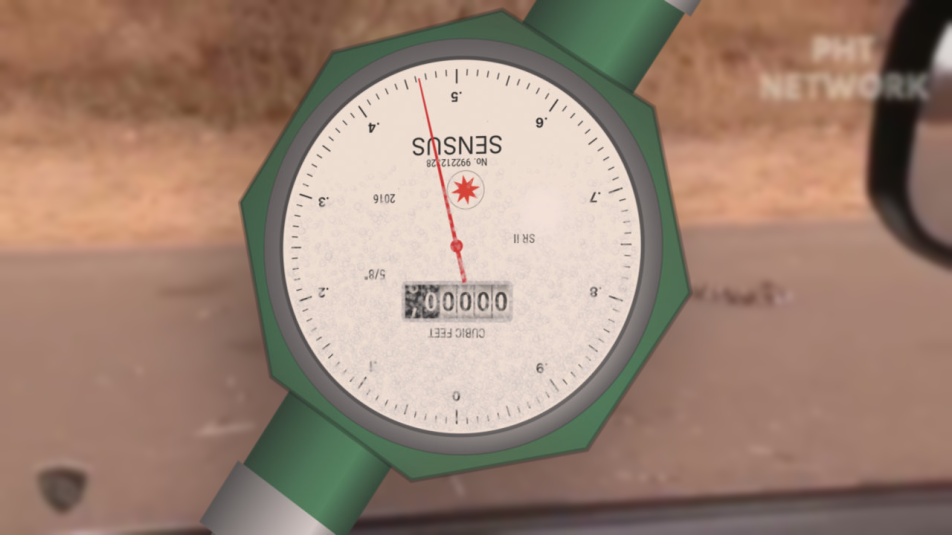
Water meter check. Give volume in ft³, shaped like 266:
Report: 7.46
